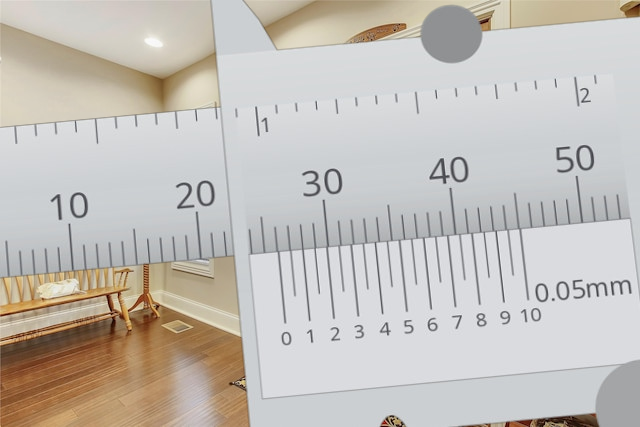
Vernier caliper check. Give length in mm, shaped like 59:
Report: 26.1
